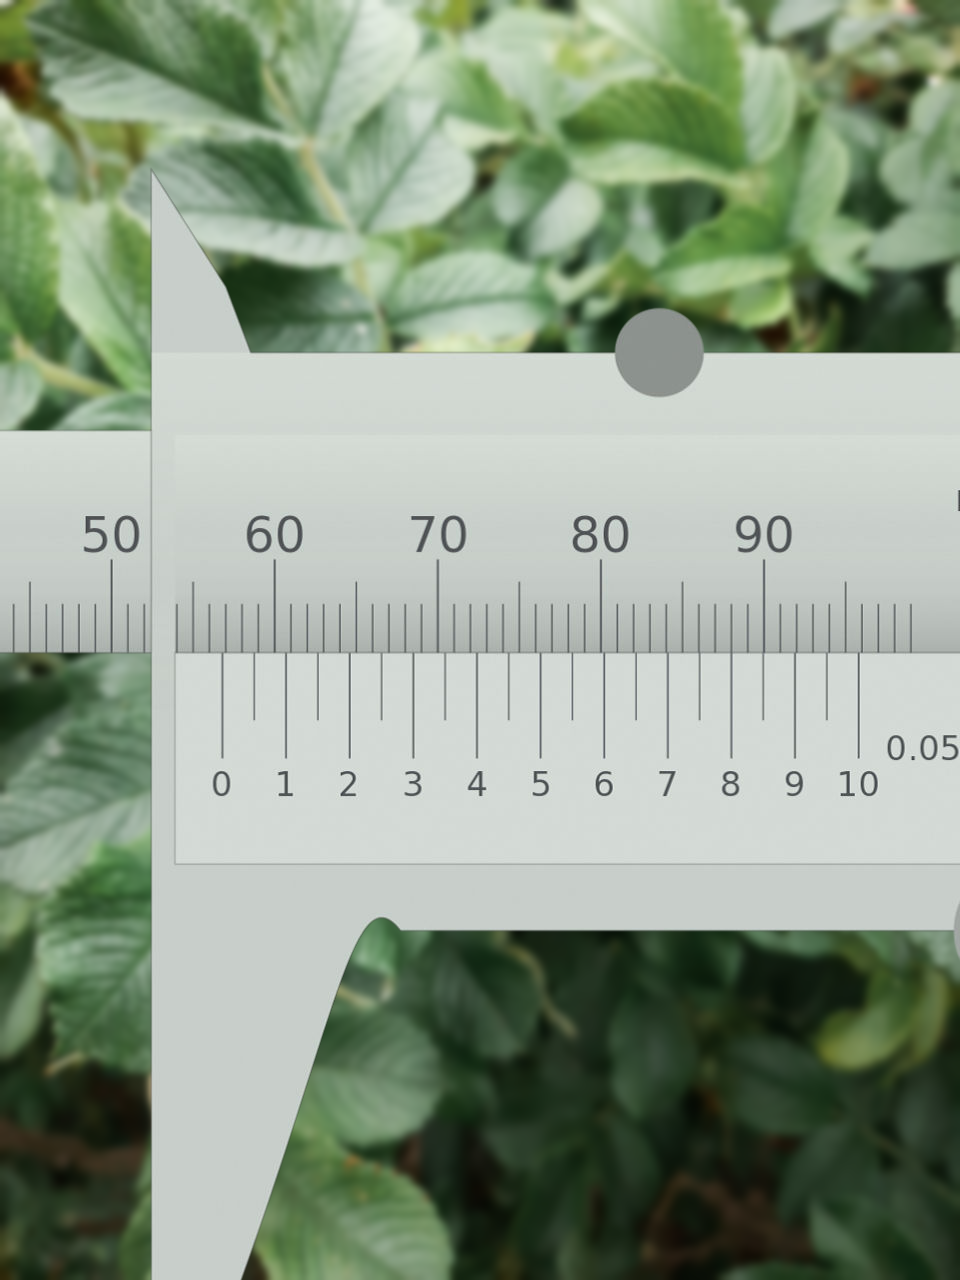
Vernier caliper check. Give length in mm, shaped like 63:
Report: 56.8
